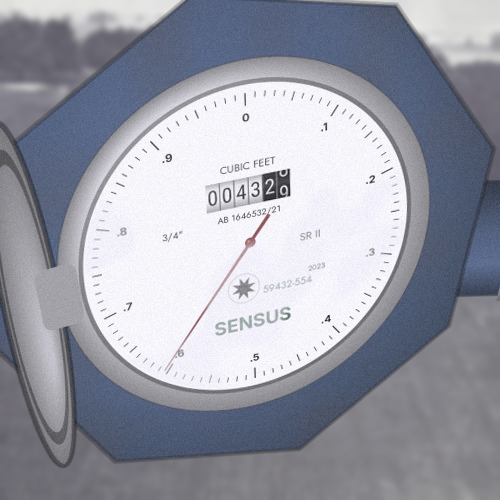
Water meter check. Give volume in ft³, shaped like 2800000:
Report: 4328.60
